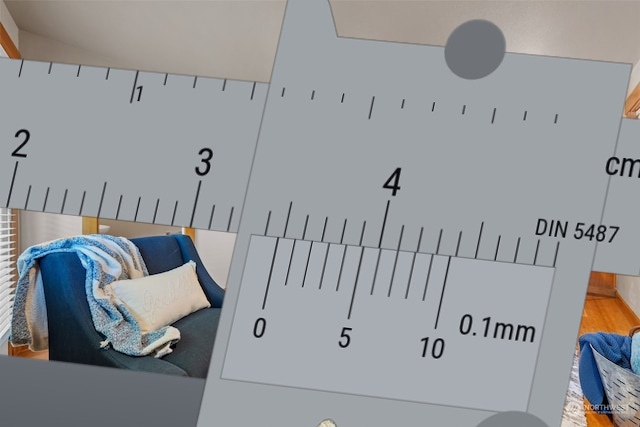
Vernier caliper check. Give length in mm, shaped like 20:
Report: 34.7
